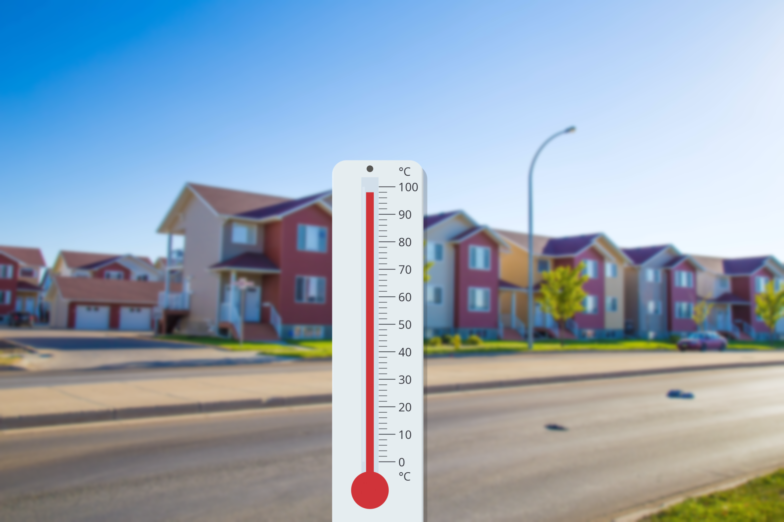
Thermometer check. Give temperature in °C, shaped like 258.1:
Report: 98
